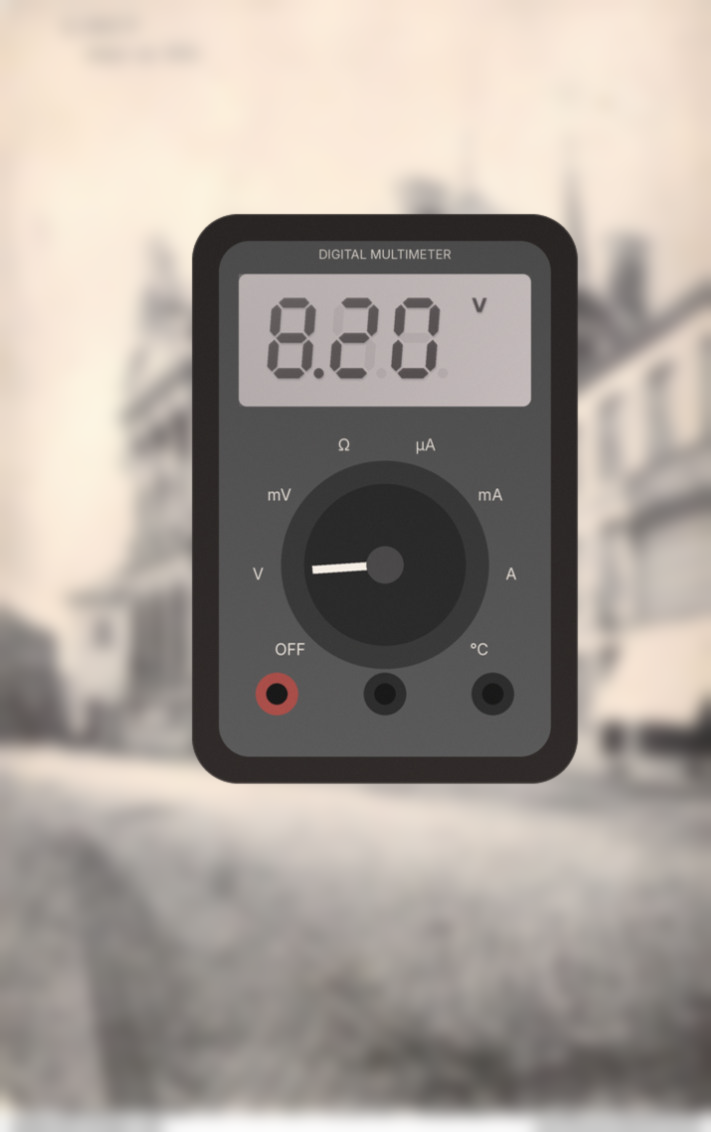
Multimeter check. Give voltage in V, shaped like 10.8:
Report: 8.20
